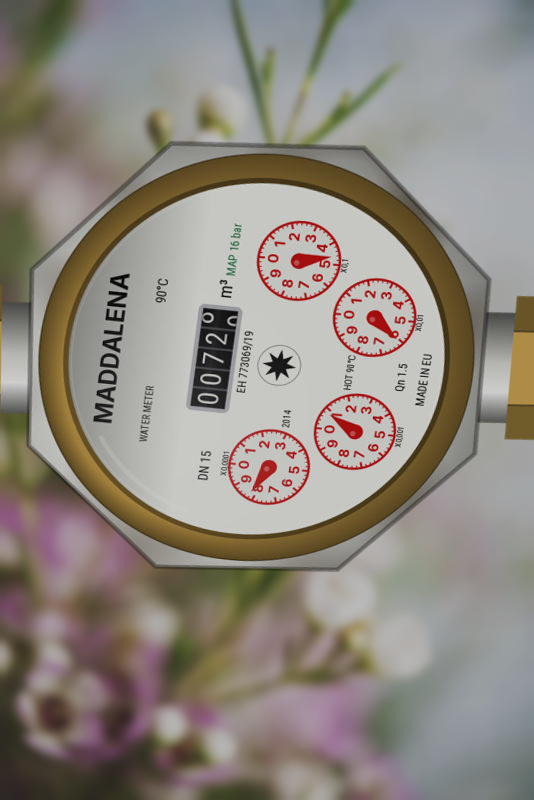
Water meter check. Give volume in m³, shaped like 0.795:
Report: 728.4608
